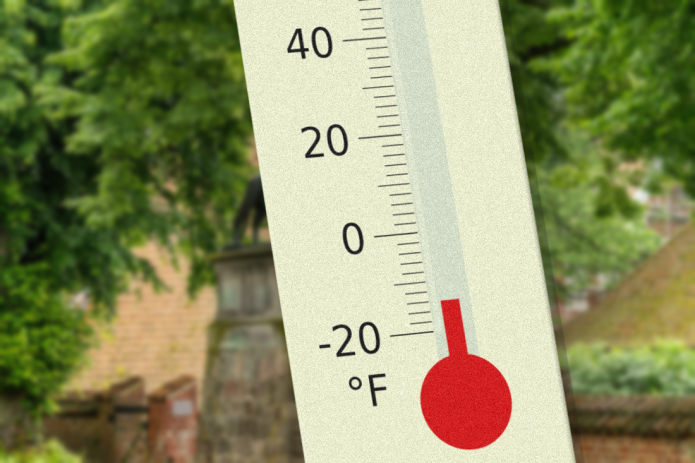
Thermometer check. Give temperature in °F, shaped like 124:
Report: -14
